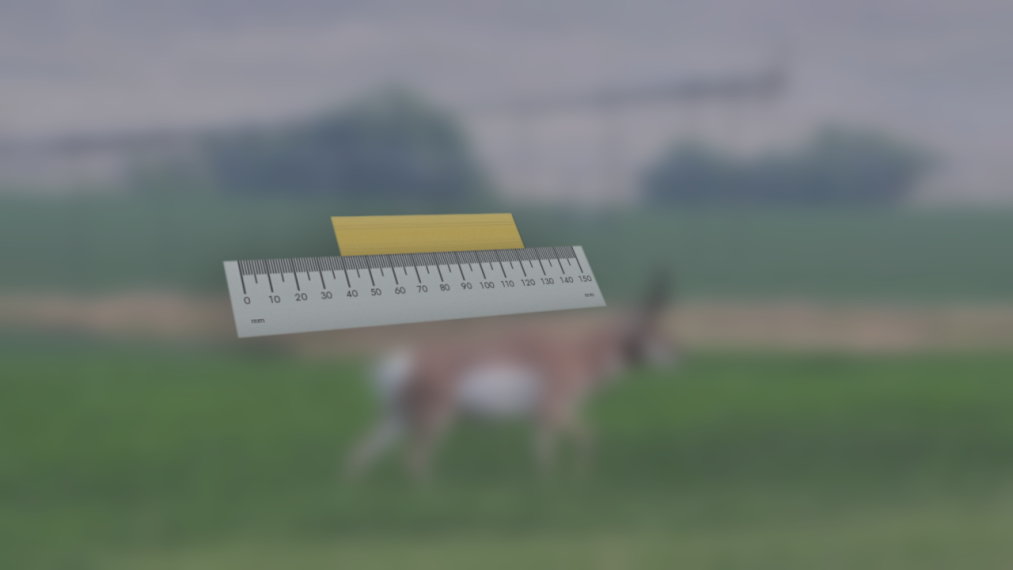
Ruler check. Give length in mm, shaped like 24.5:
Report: 85
